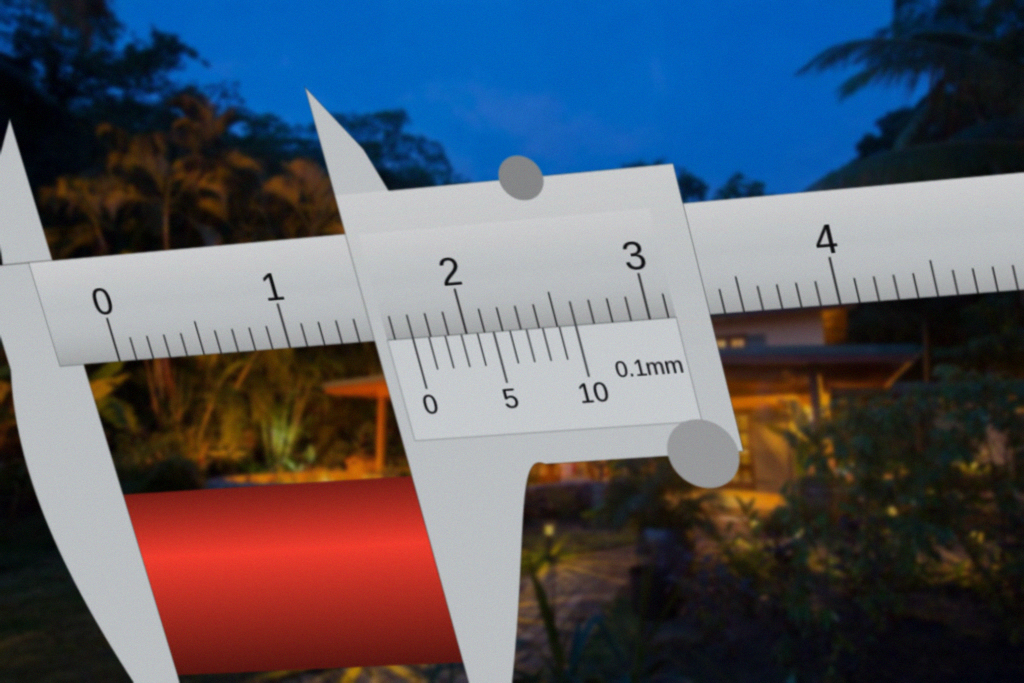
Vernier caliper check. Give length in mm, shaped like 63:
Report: 17.0
